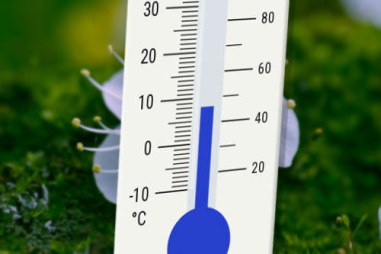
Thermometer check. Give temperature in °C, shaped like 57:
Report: 8
